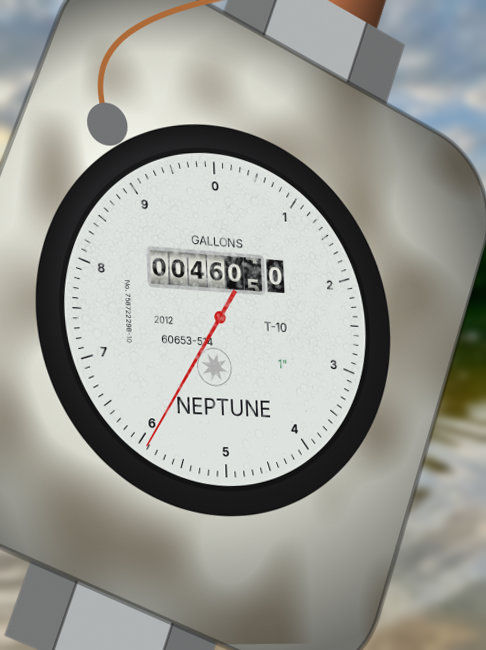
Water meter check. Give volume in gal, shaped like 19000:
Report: 46045.9
